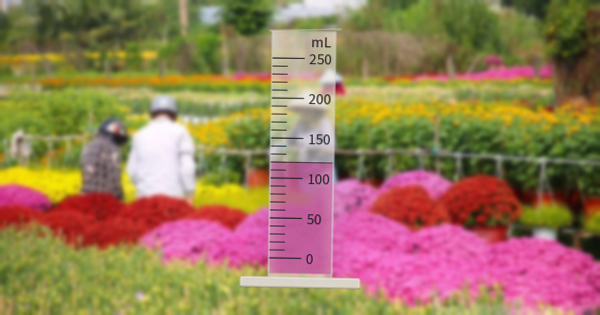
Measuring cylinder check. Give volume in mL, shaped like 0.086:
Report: 120
